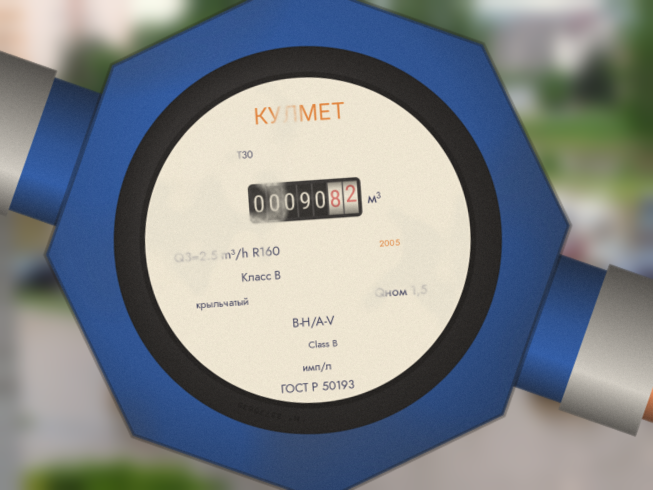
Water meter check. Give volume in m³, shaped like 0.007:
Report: 90.82
